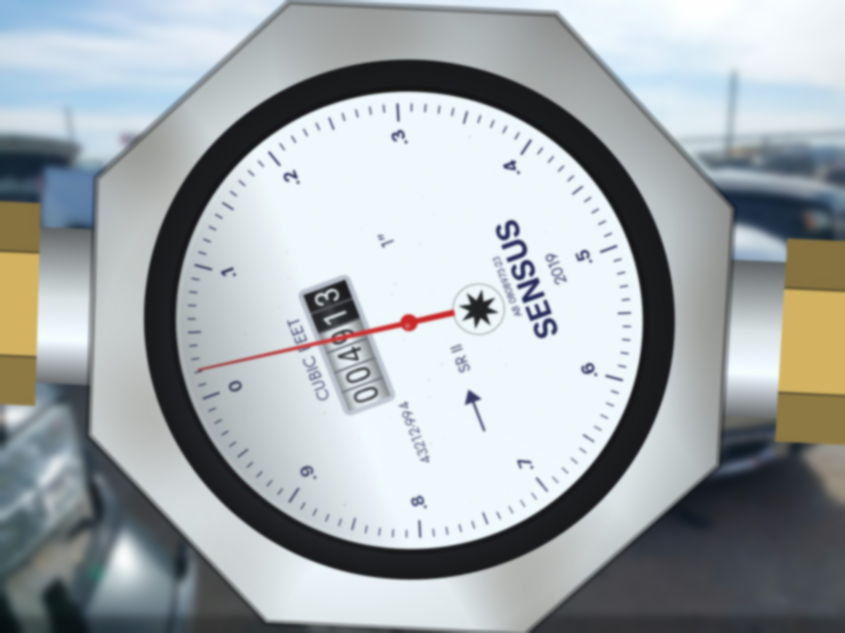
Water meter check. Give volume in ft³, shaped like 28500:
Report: 4913.02
